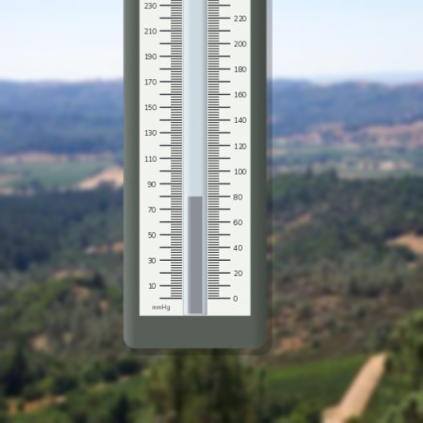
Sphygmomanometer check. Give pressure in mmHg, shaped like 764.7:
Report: 80
